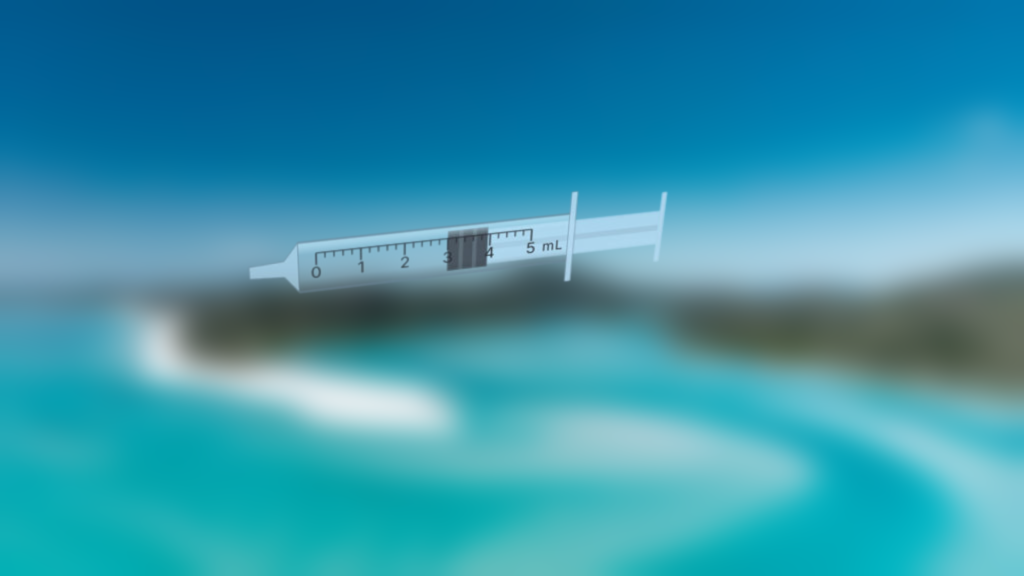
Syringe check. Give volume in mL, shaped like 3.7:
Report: 3
